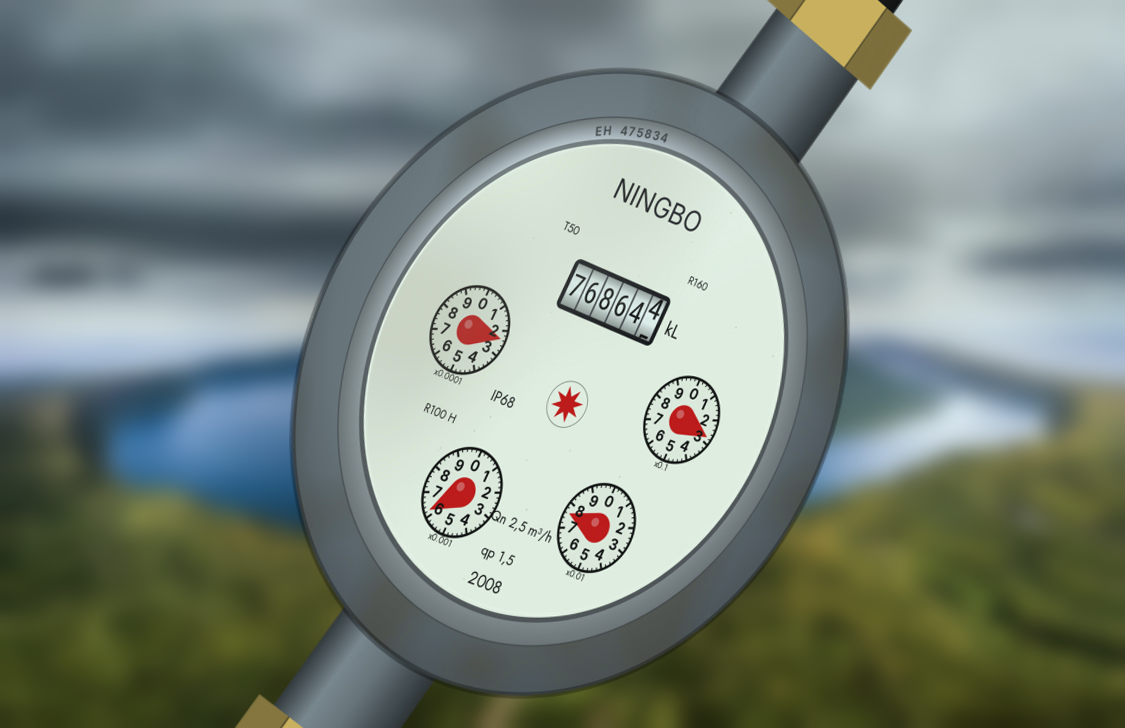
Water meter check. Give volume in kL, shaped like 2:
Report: 768644.2762
